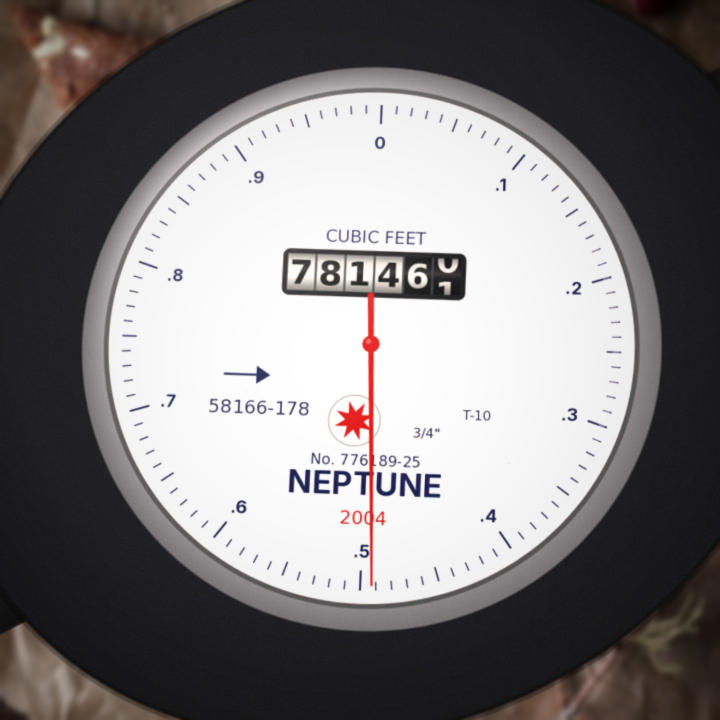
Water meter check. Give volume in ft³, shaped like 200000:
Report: 781460.49
